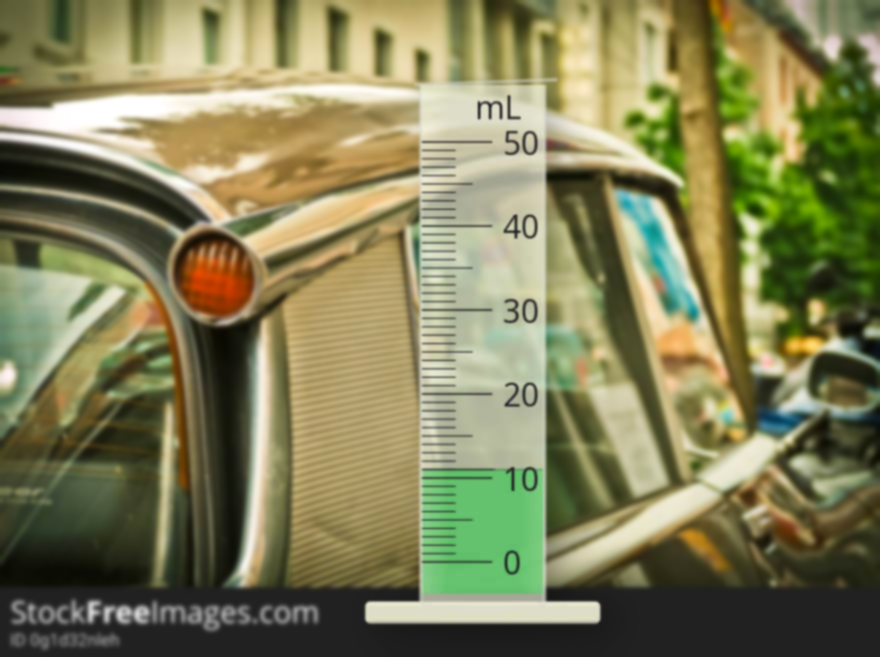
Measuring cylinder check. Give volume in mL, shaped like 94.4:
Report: 11
